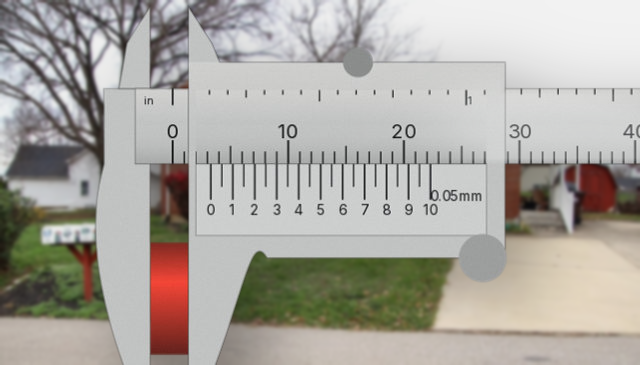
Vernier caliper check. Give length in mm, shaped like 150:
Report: 3.3
